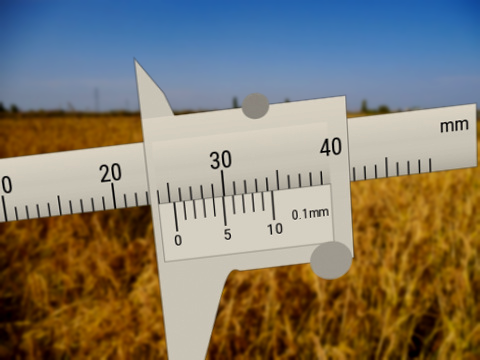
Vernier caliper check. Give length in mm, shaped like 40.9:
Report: 25.4
